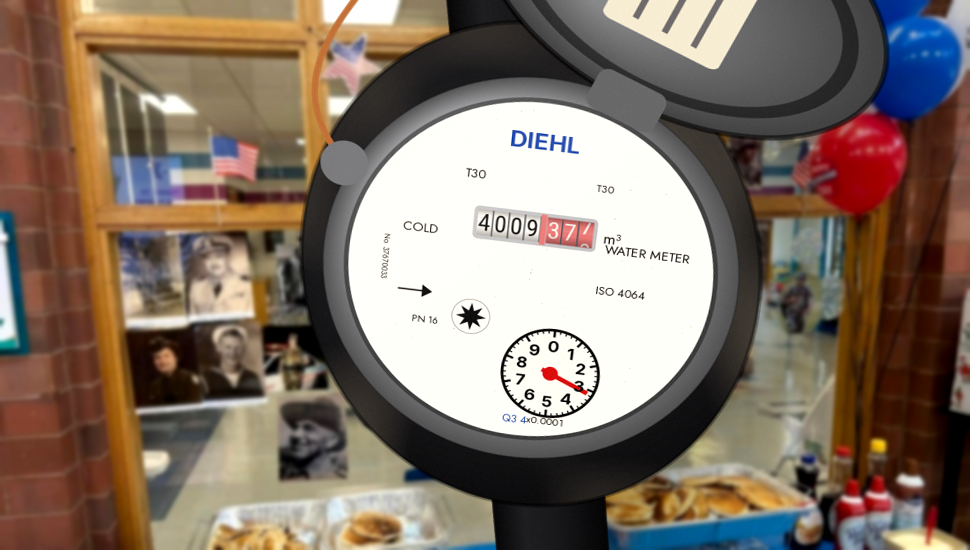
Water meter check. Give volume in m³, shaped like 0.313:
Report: 4009.3773
